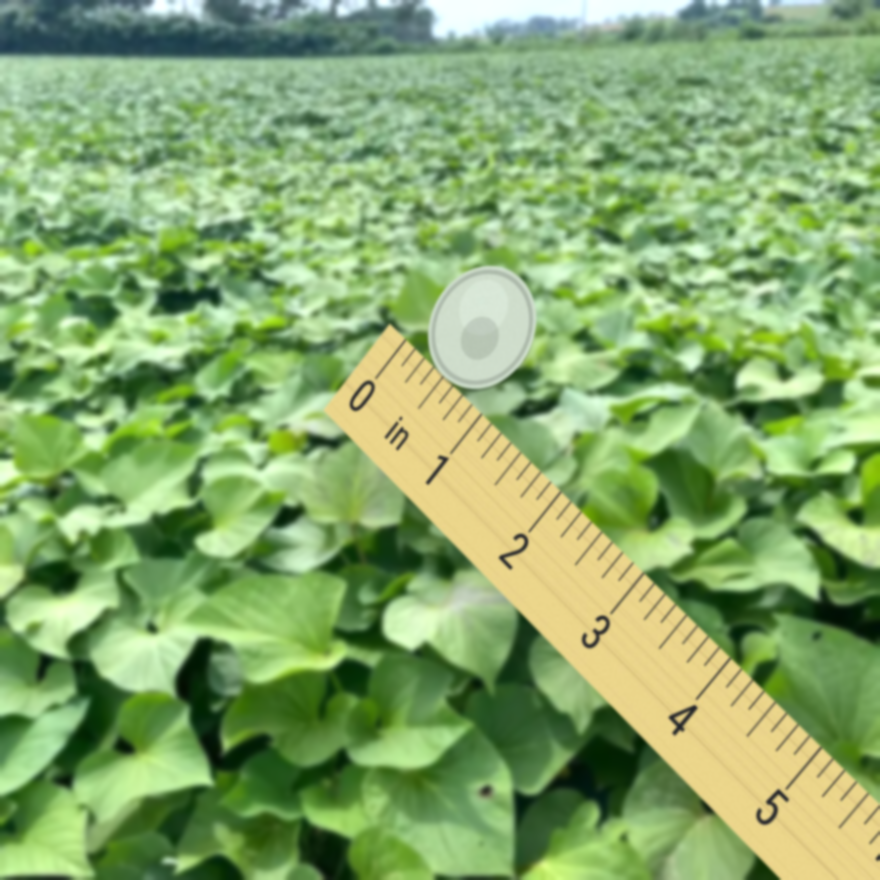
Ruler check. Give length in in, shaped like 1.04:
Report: 1
